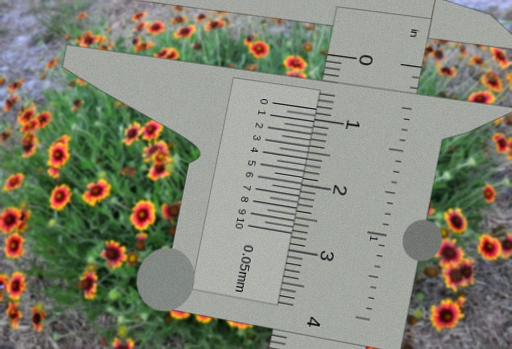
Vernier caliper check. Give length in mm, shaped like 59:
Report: 8.4
